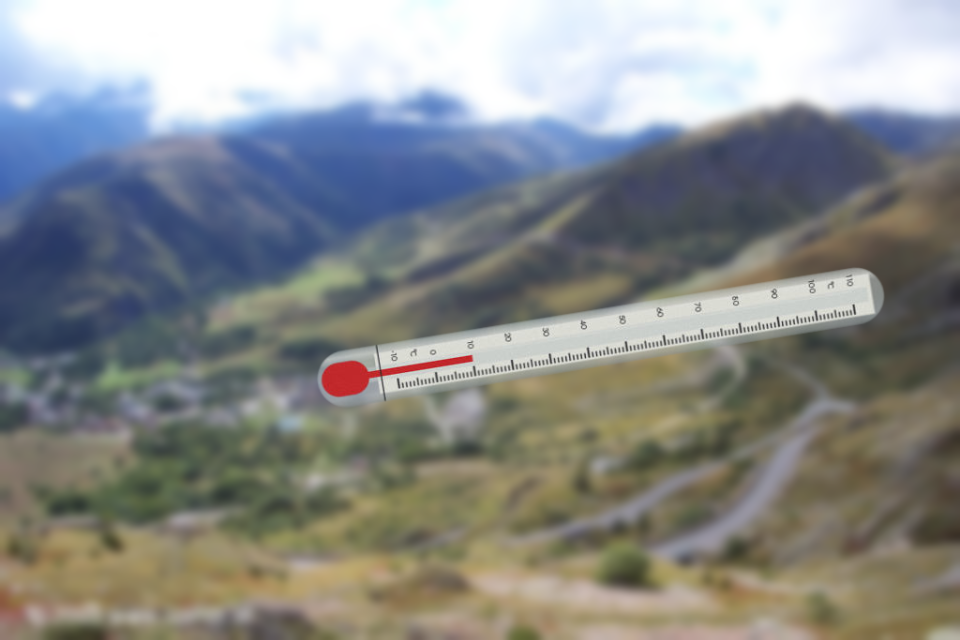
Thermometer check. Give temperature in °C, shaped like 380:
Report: 10
